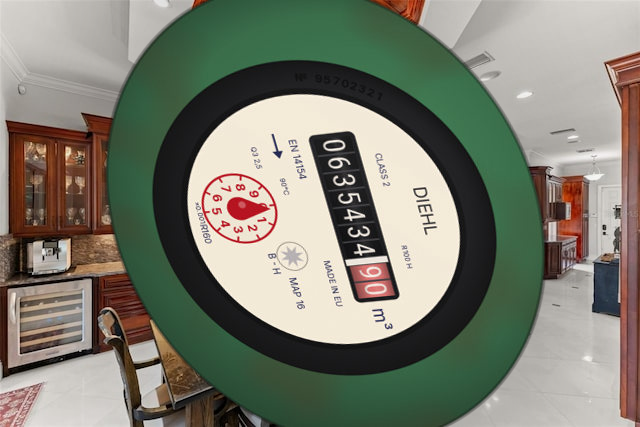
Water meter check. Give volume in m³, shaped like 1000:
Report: 635434.900
